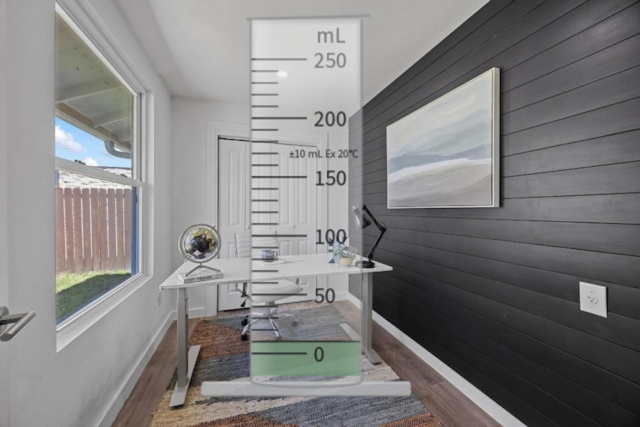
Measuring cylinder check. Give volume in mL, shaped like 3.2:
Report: 10
